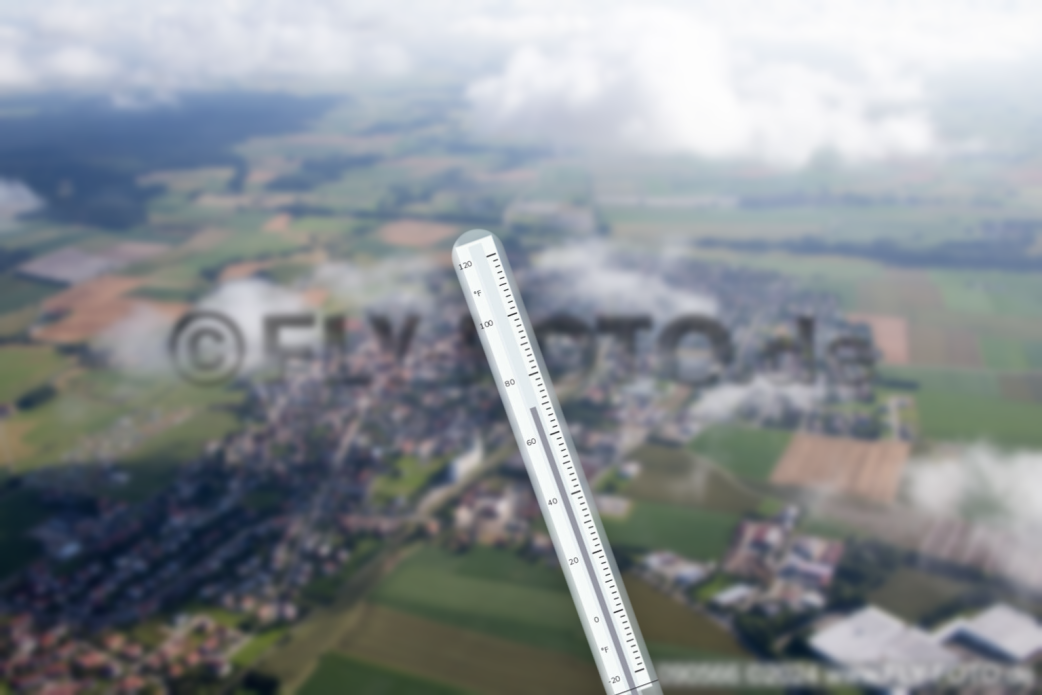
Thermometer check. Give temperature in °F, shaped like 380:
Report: 70
